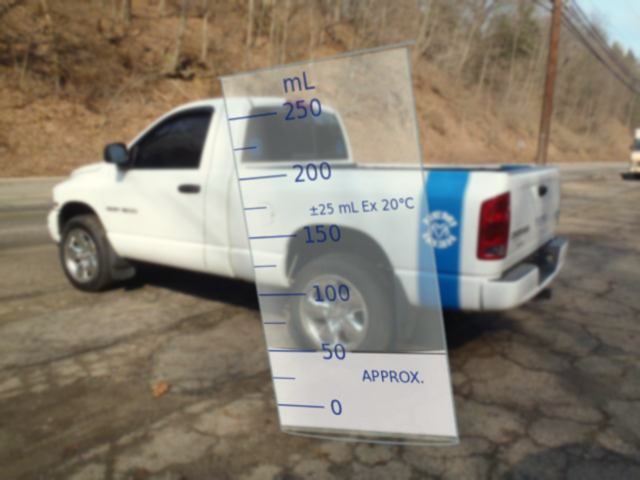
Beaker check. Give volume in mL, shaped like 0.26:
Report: 50
